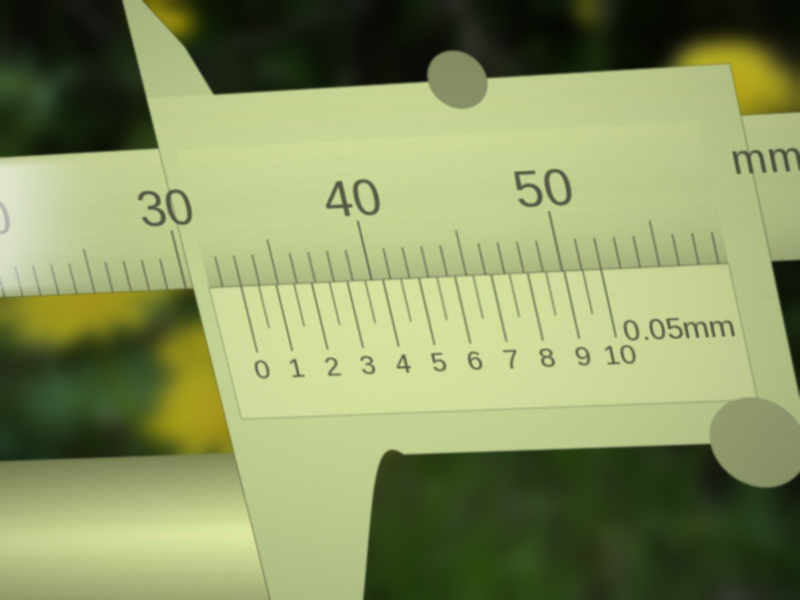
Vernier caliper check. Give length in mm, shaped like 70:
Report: 33.0
